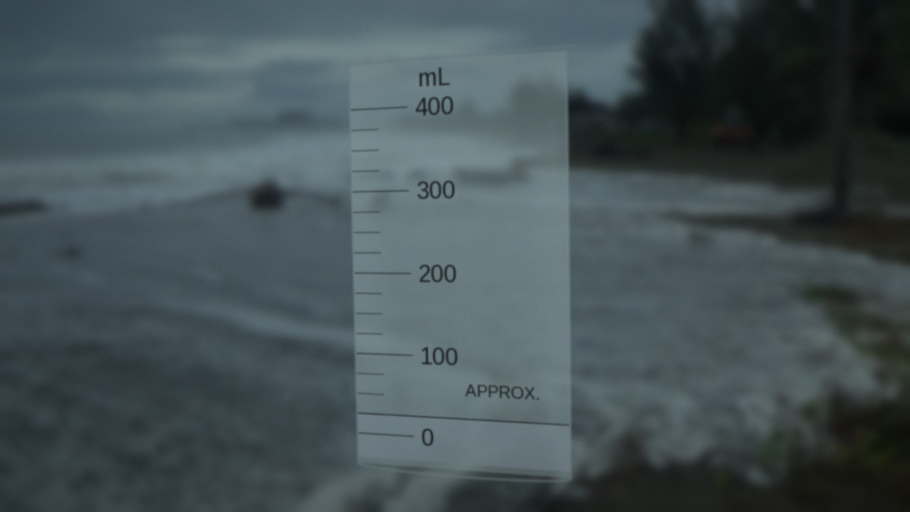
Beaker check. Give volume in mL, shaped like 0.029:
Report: 25
